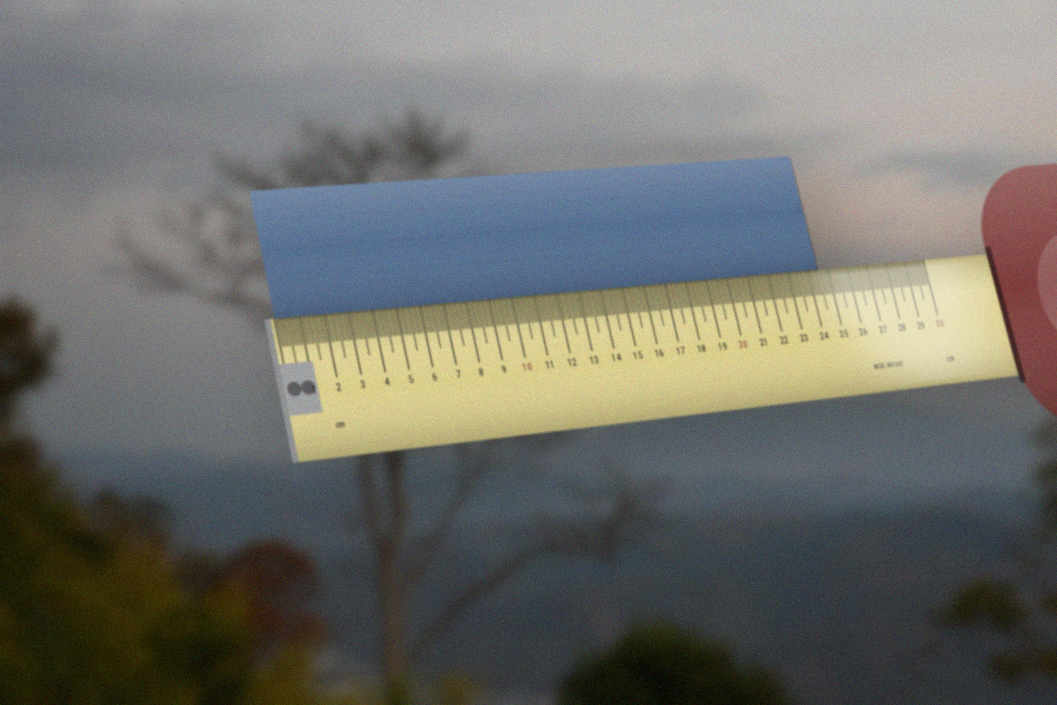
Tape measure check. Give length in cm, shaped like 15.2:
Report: 24.5
